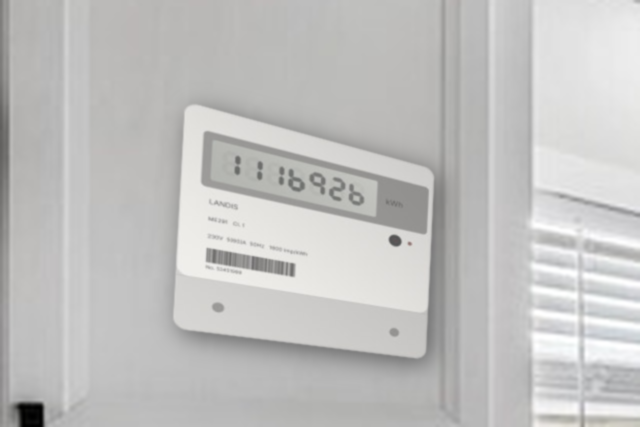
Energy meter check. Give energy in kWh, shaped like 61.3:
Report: 1116926
